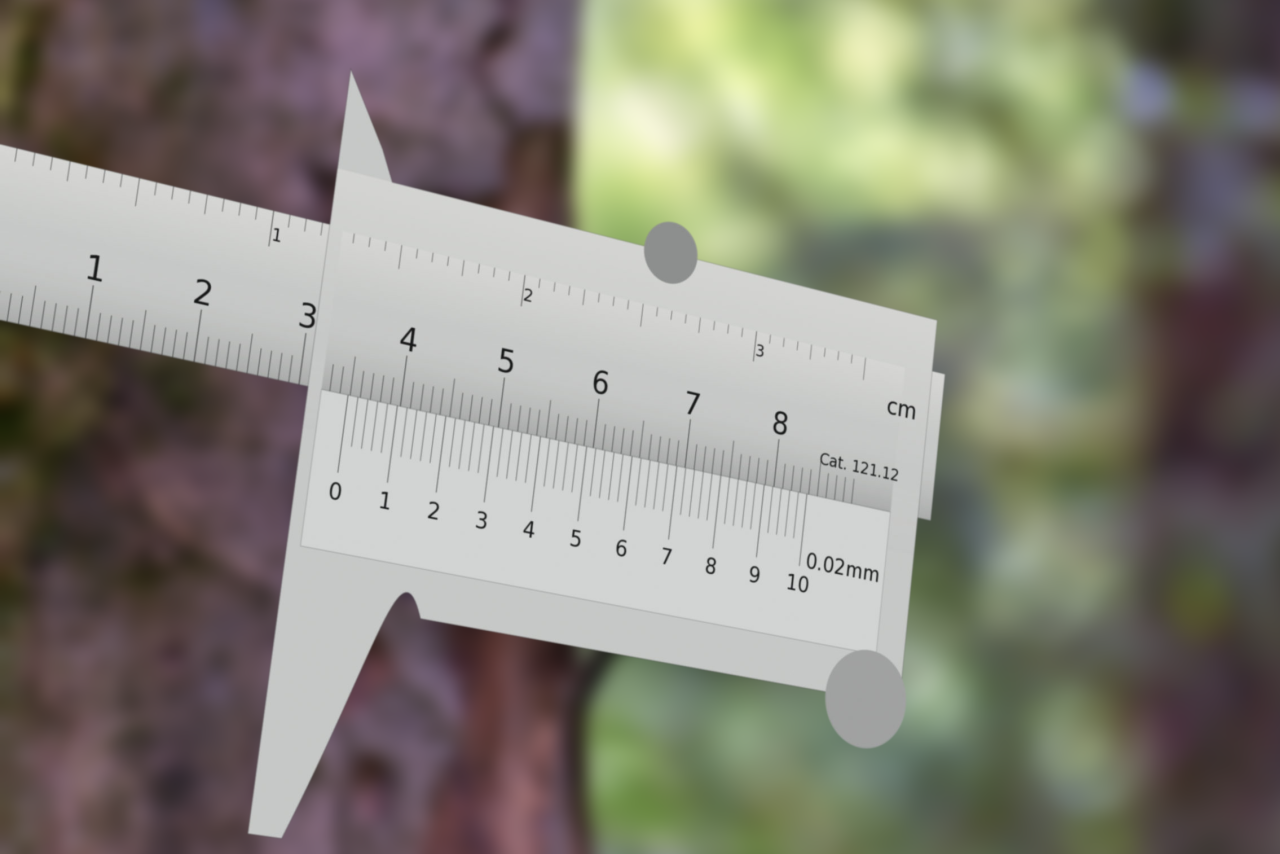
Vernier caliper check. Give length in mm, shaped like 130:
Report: 34.8
